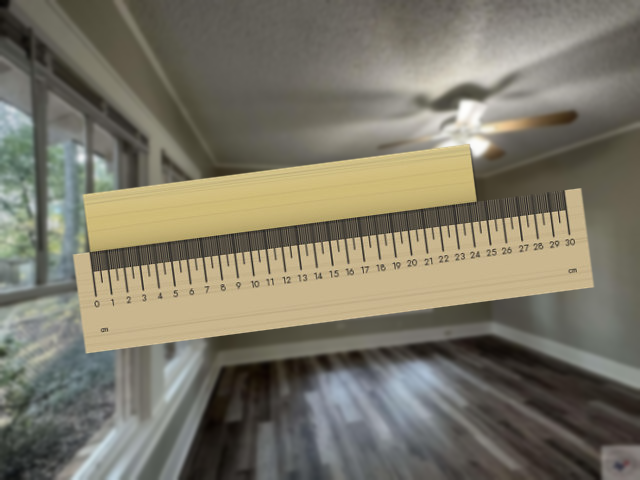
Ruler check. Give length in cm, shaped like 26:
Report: 24.5
